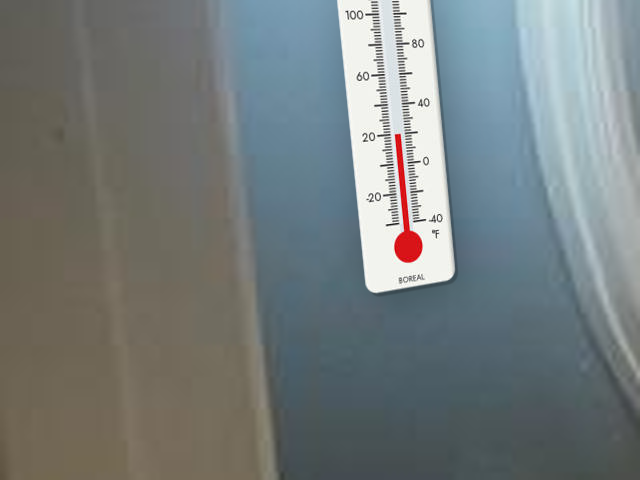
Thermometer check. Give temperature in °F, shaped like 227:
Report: 20
